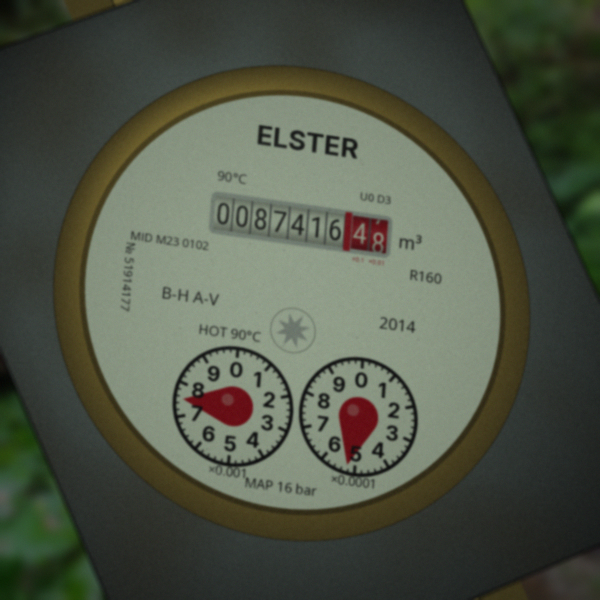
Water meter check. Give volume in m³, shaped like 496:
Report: 87416.4775
